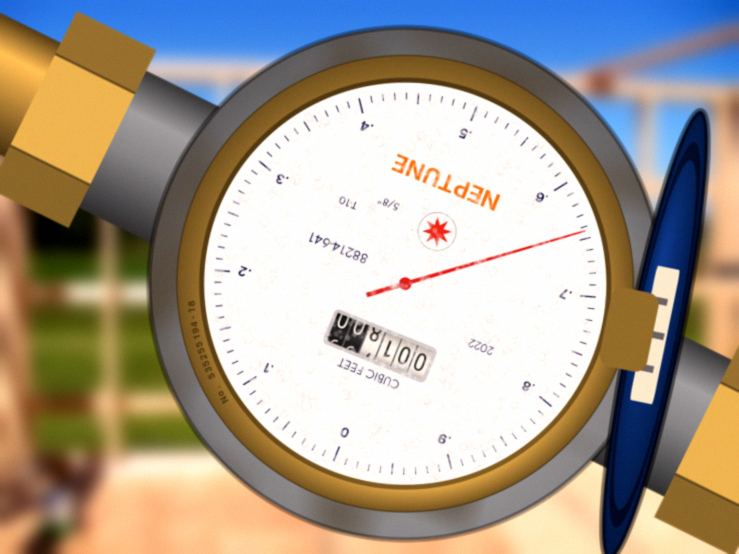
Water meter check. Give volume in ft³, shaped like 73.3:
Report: 1799.64
